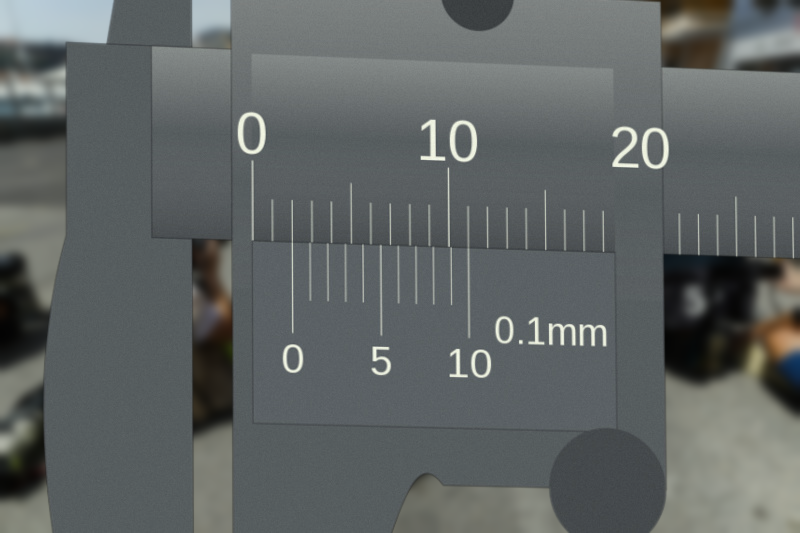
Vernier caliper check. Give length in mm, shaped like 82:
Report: 2.0
